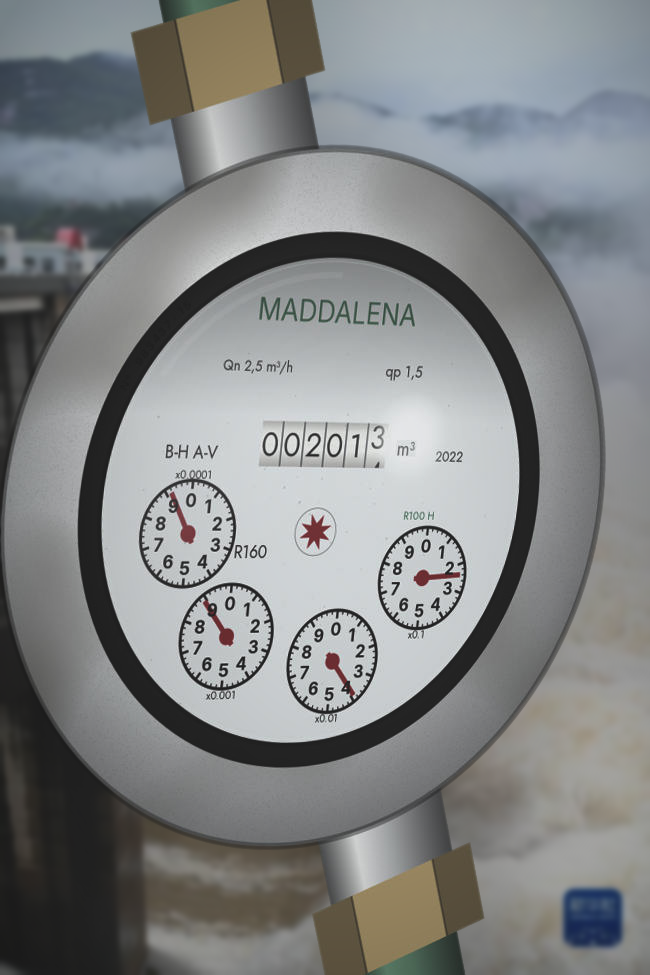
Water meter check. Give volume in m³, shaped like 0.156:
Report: 2013.2389
